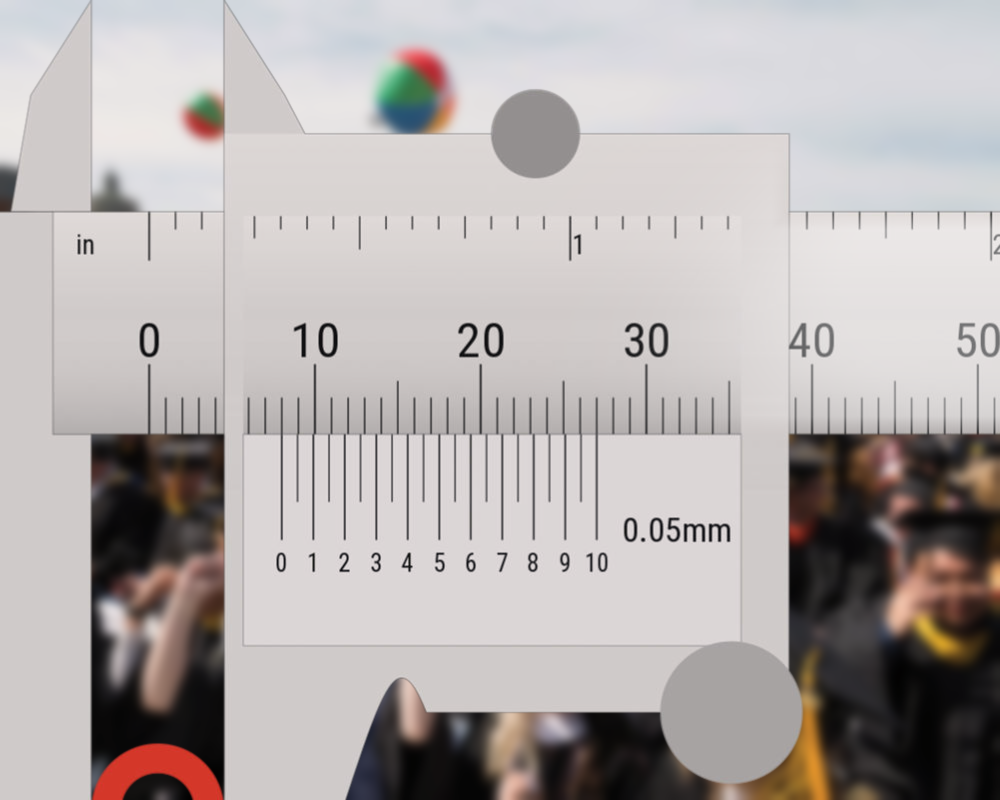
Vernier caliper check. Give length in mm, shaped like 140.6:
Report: 8.0
